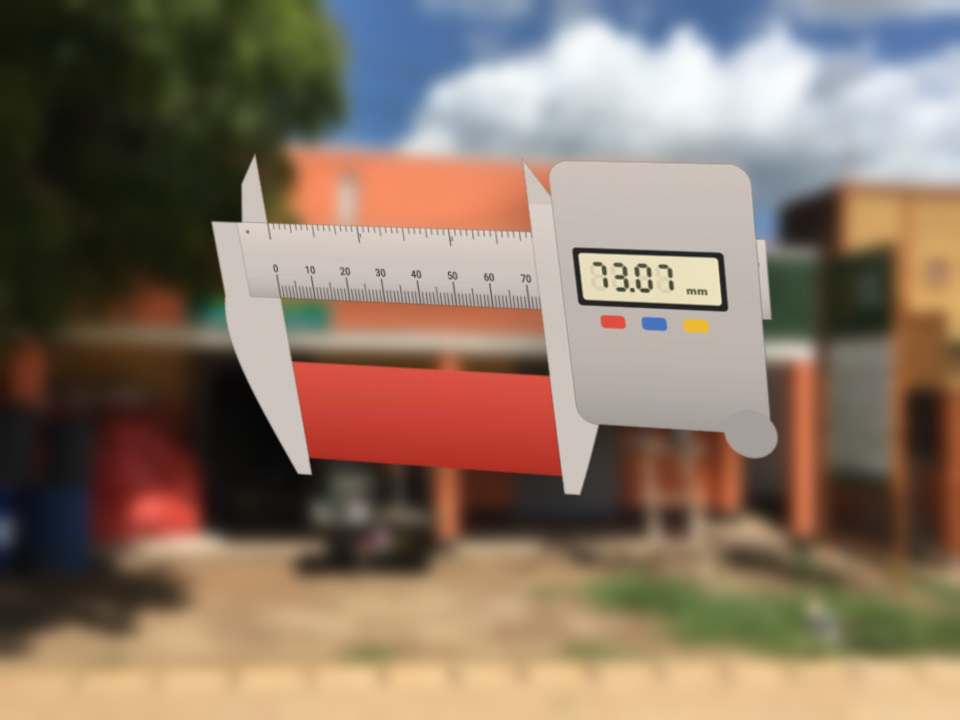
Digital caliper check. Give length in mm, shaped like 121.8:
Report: 73.07
